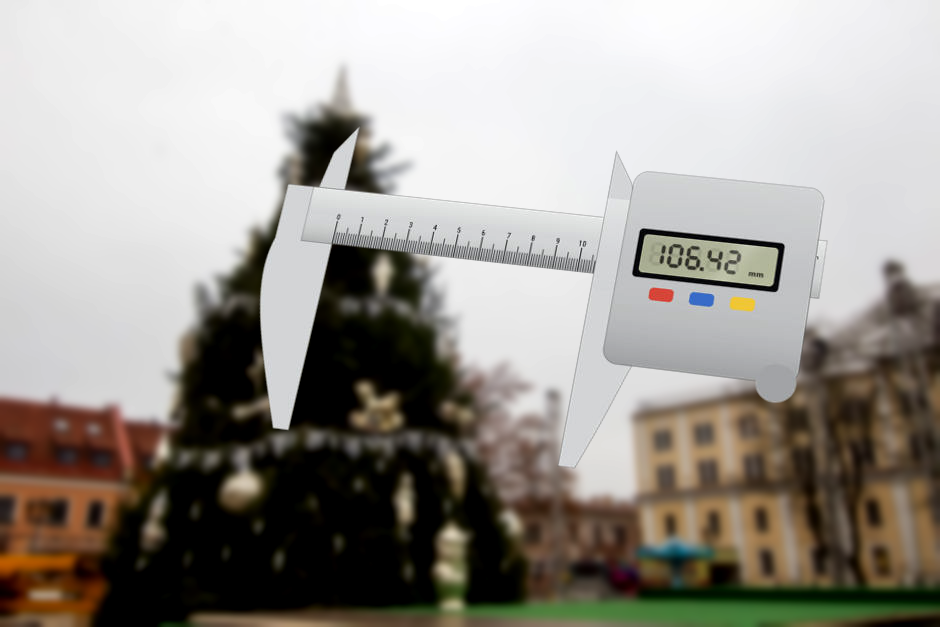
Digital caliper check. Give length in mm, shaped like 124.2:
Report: 106.42
